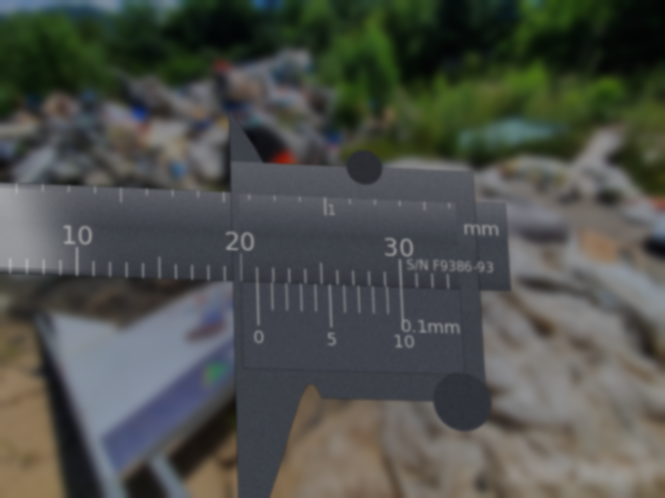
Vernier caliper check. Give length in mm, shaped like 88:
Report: 21.0
